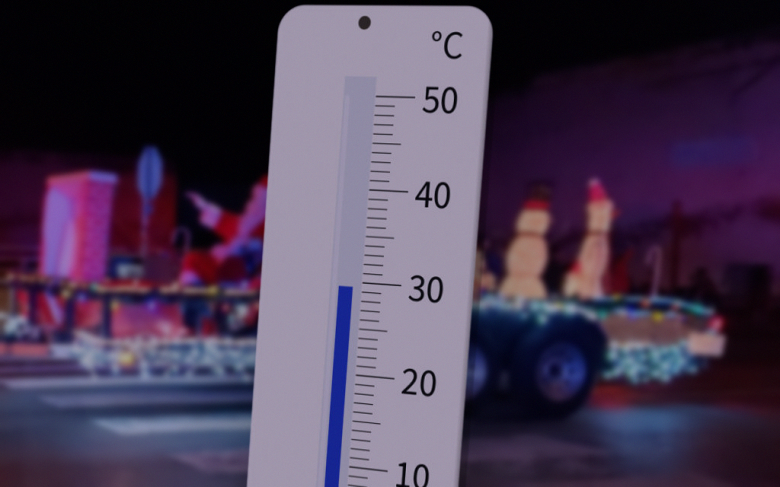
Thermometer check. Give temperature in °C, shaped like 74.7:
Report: 29.5
